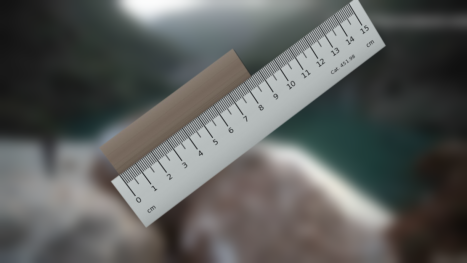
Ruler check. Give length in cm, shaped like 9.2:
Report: 8.5
